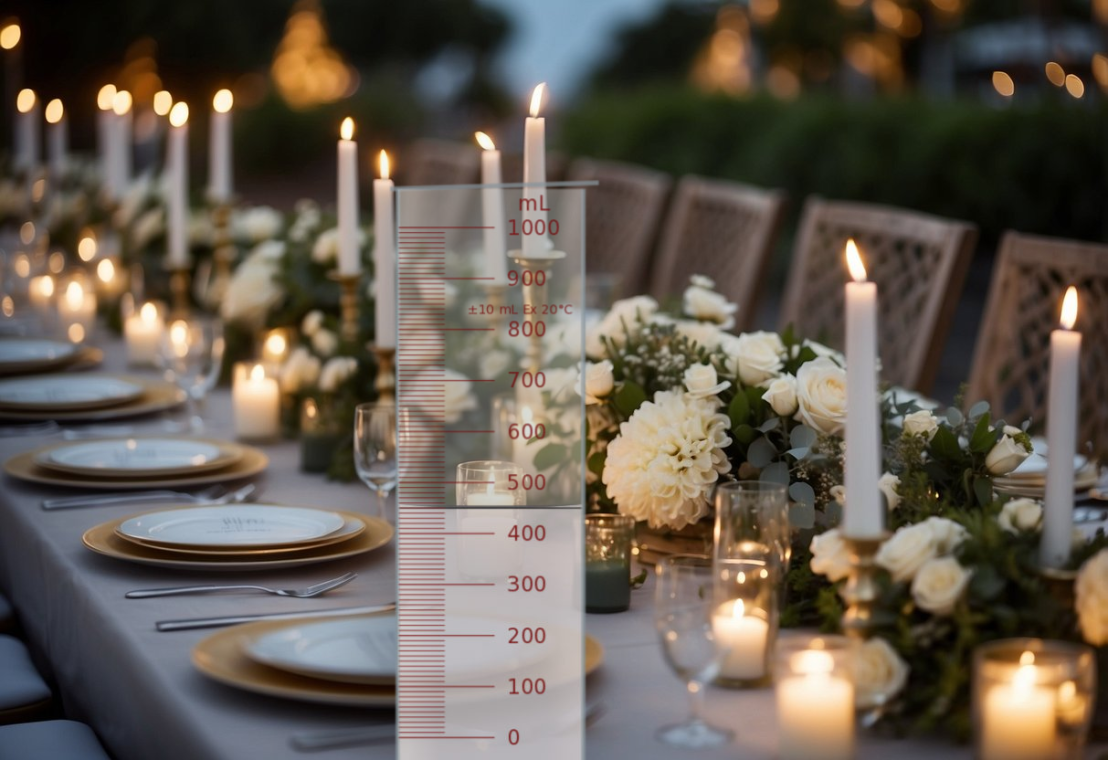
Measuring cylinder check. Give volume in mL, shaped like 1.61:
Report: 450
